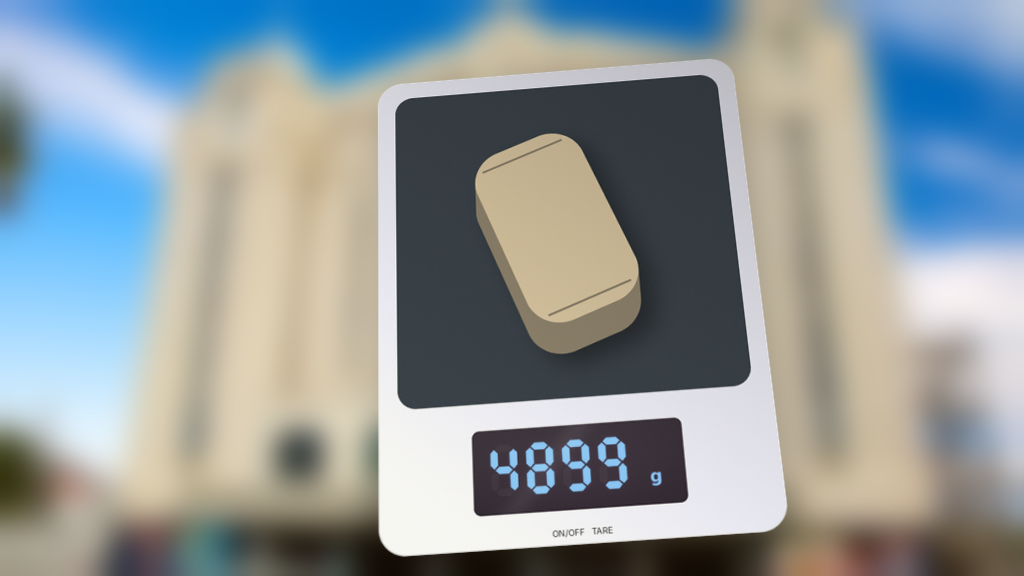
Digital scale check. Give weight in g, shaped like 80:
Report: 4899
